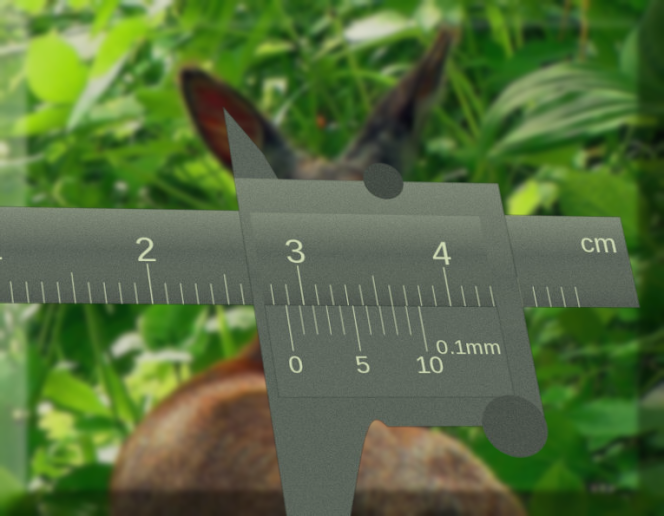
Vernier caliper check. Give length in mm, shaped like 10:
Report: 28.8
